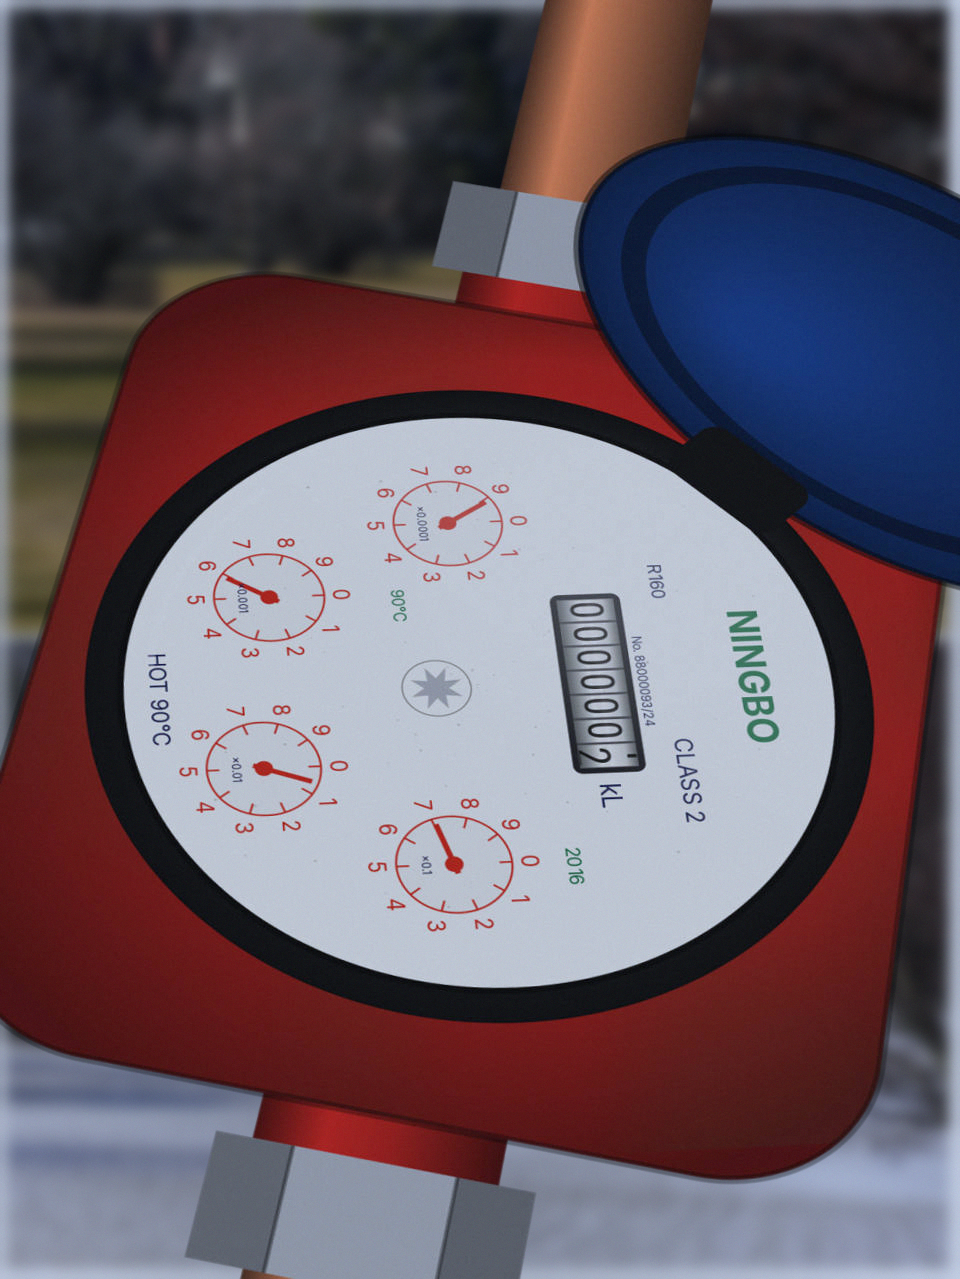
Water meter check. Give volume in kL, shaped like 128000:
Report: 1.7059
